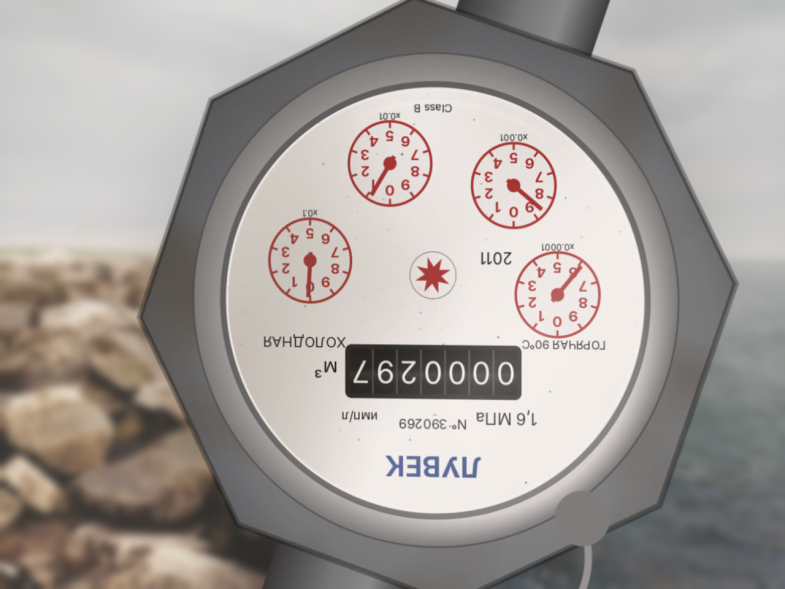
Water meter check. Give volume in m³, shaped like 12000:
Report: 297.0086
